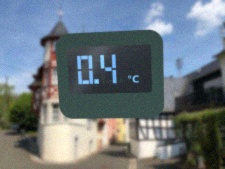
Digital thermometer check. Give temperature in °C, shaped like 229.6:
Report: 0.4
